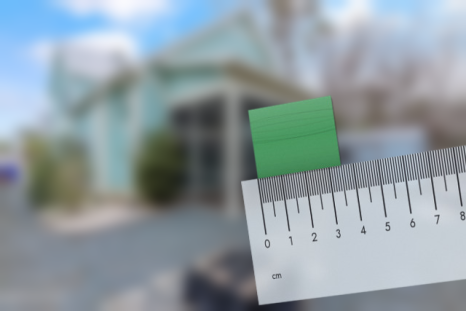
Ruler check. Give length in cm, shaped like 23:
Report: 3.5
